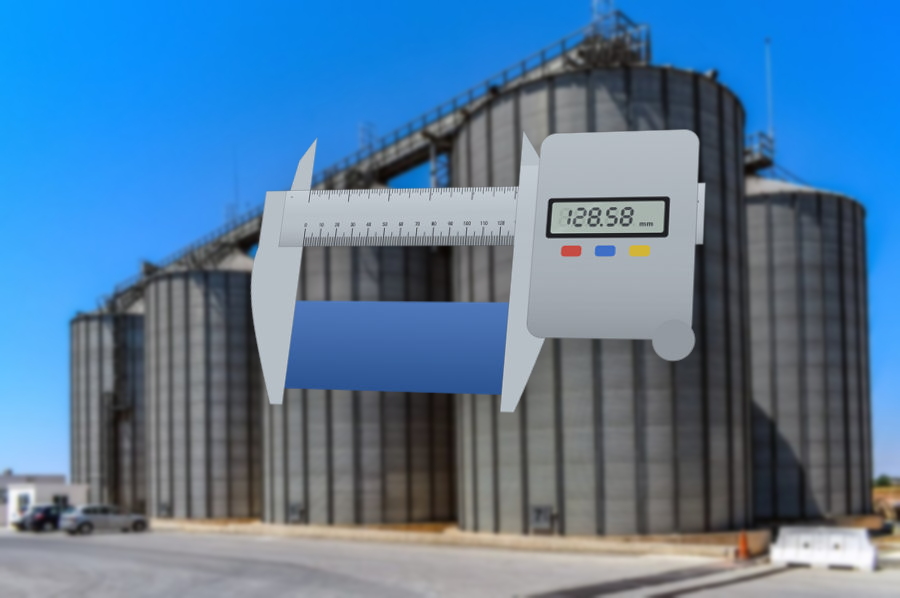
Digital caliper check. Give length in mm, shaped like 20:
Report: 128.58
